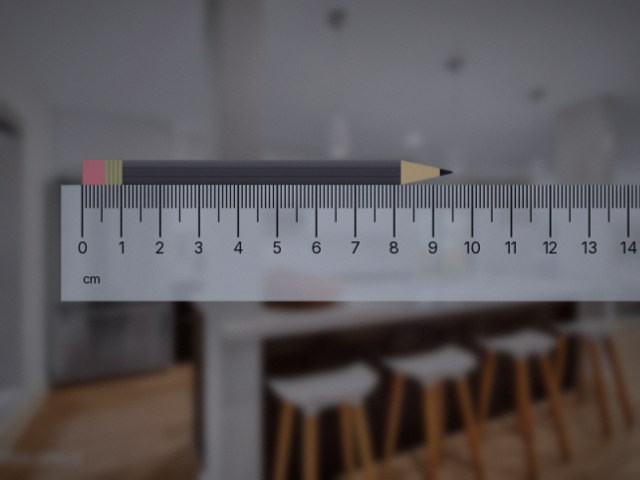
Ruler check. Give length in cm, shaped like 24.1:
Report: 9.5
